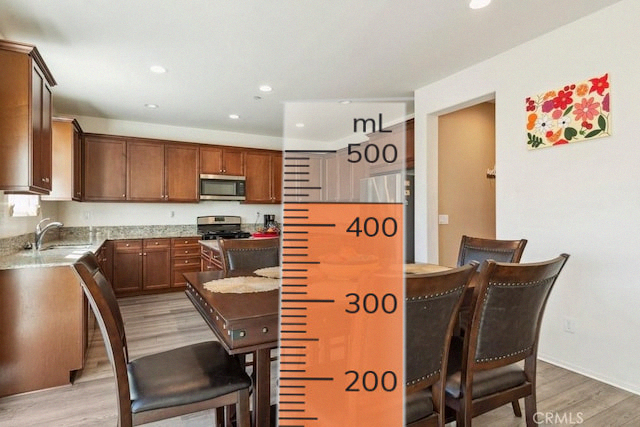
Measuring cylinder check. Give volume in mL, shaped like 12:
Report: 430
